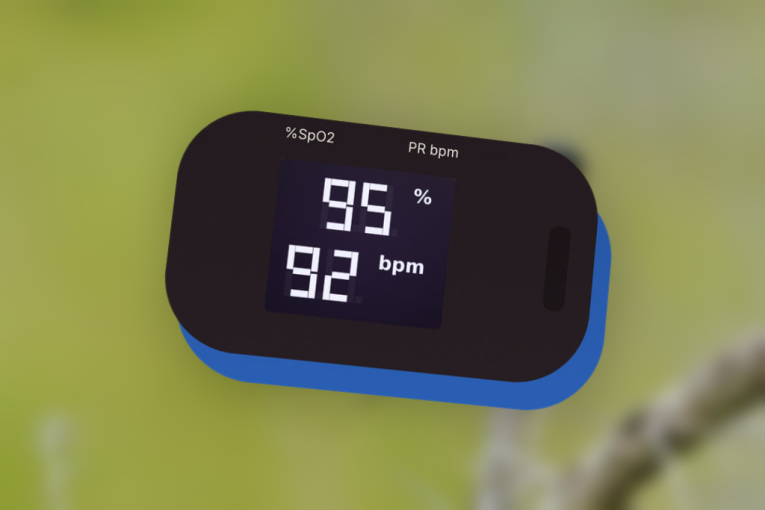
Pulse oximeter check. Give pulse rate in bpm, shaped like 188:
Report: 92
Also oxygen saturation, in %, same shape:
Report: 95
